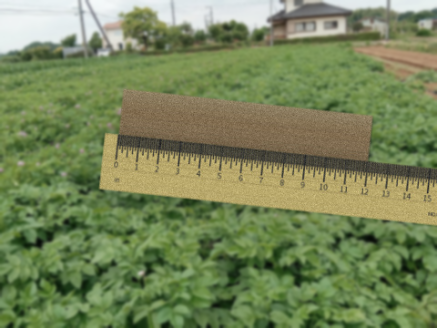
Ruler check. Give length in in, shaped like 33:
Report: 12
